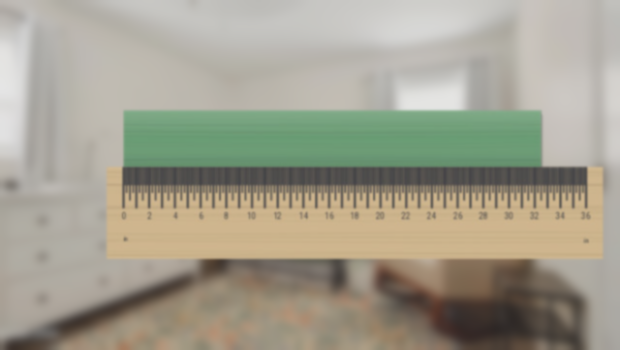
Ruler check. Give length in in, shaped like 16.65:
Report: 32.5
